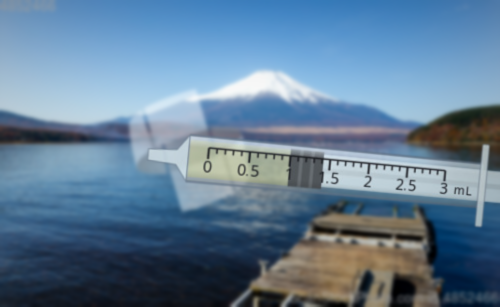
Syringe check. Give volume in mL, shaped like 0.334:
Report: 1
